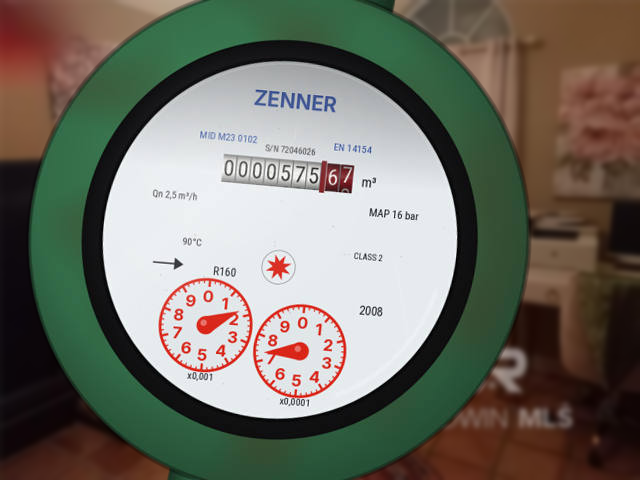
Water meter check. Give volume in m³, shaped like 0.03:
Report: 575.6717
